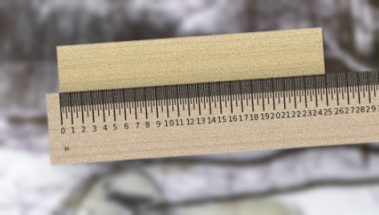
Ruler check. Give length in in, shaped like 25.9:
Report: 25
